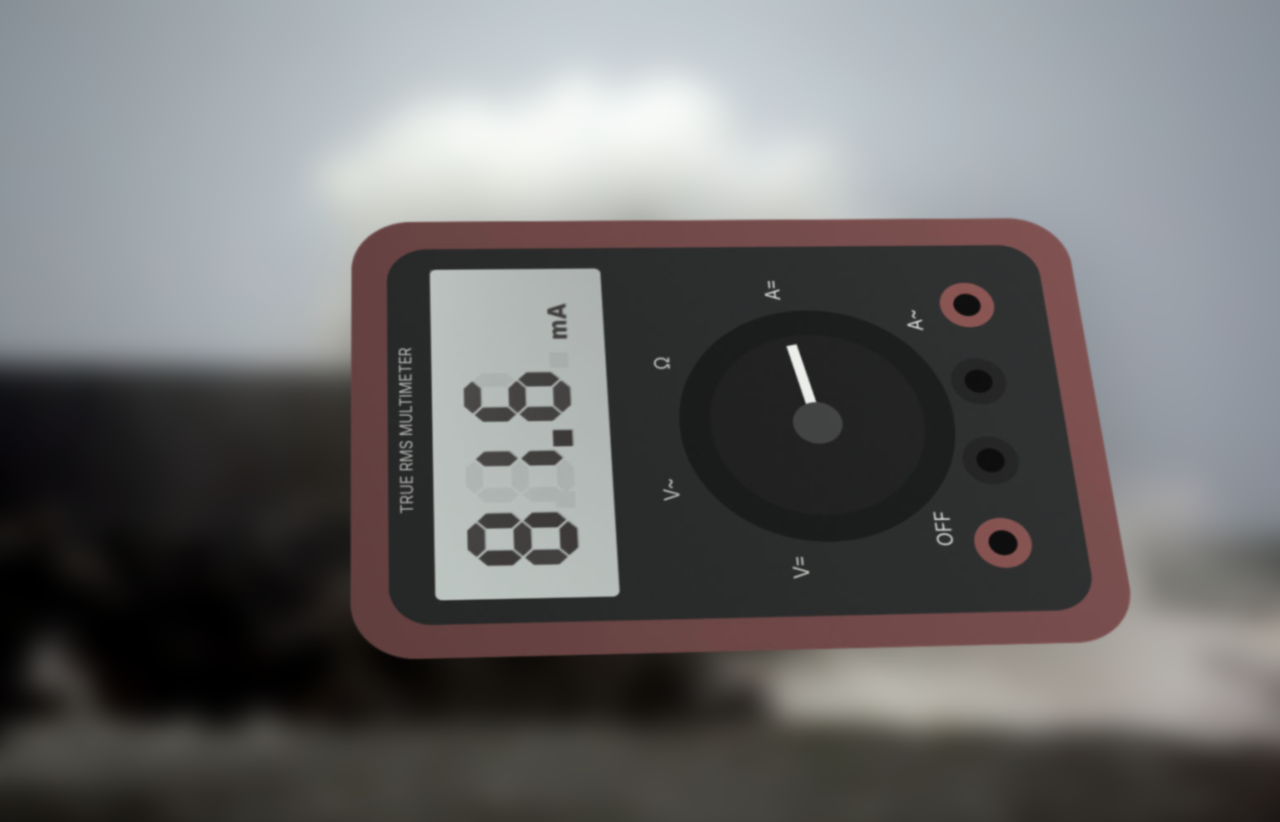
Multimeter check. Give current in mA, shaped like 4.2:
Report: 81.6
